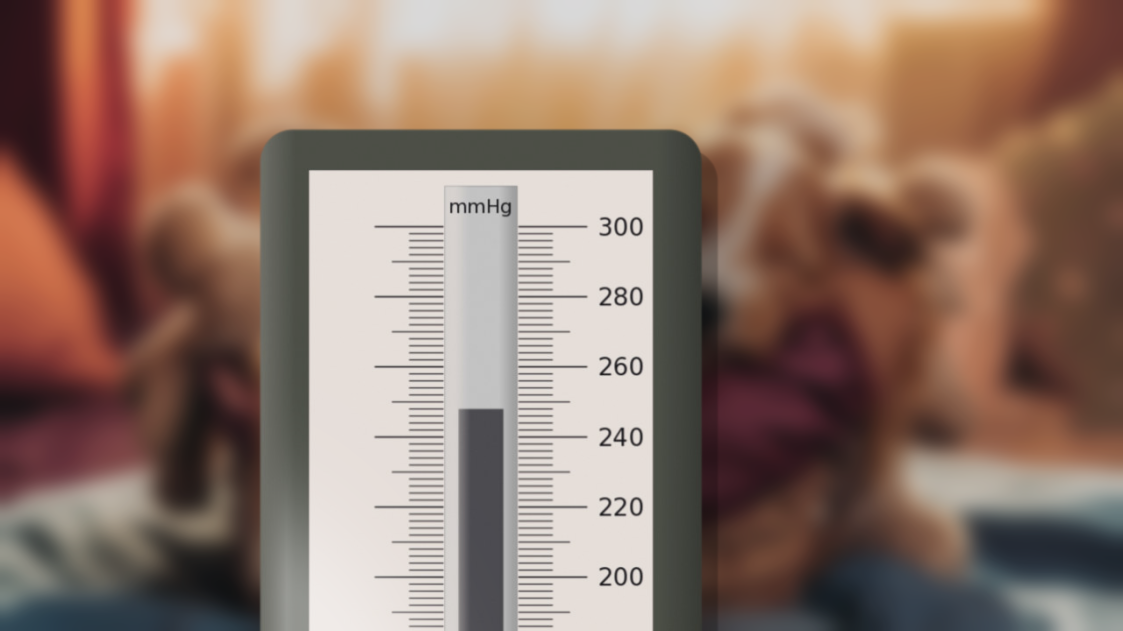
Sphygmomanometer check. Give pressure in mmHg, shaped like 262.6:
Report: 248
